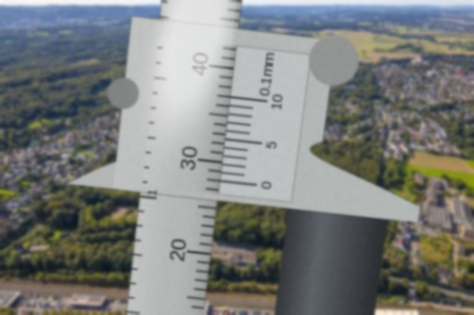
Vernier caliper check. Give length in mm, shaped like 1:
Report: 28.0
